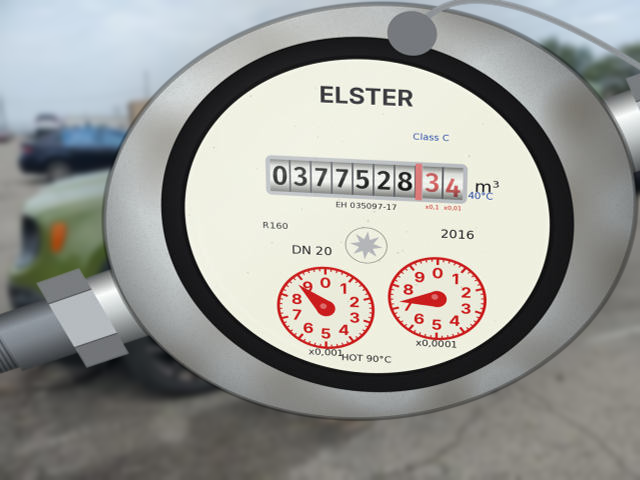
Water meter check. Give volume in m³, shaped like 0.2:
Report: 377528.3387
